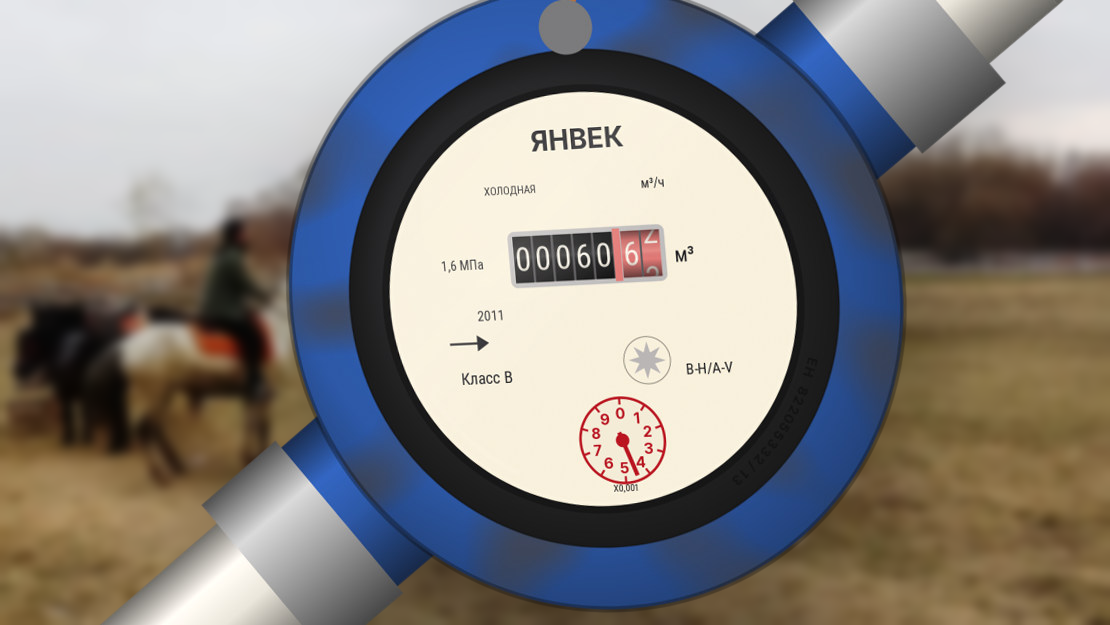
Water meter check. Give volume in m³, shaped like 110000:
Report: 60.624
